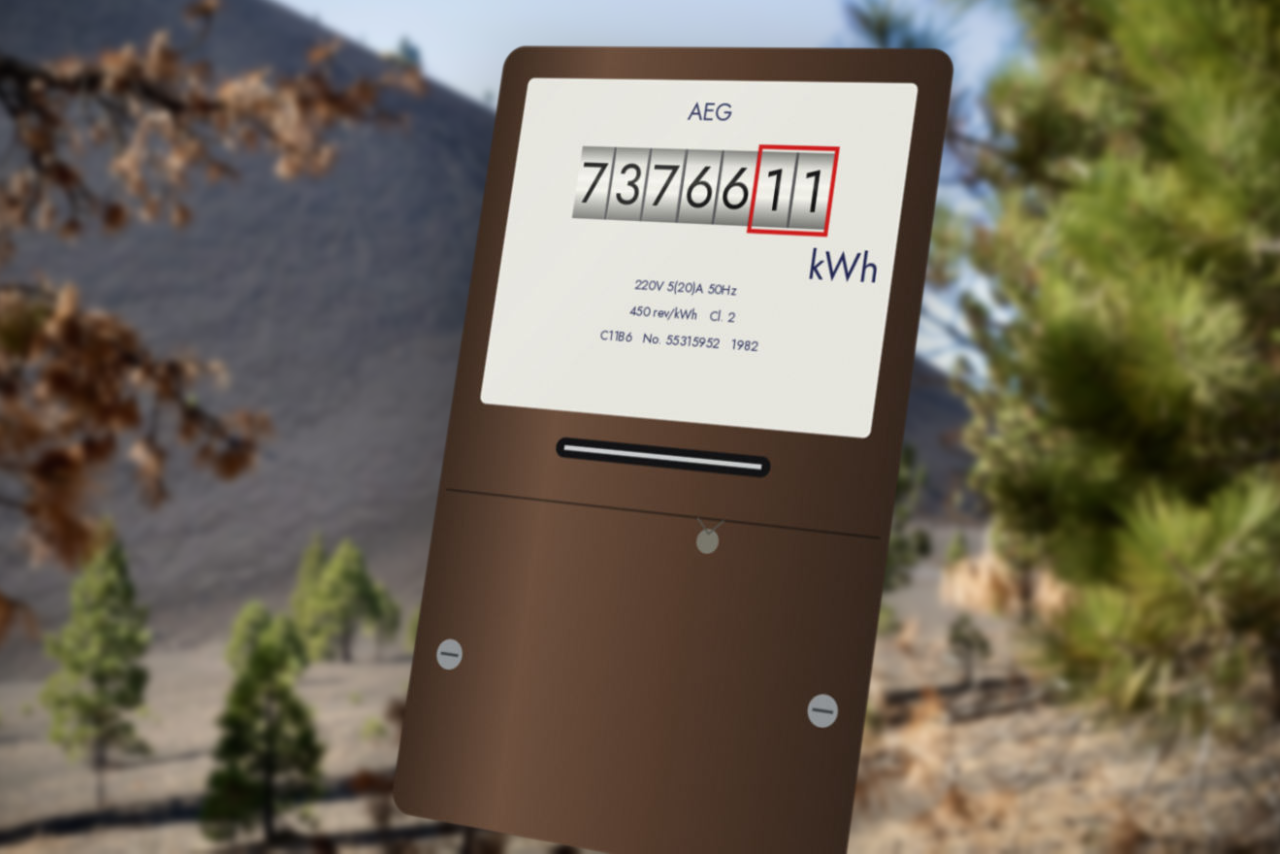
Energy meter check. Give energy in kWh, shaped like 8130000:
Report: 73766.11
